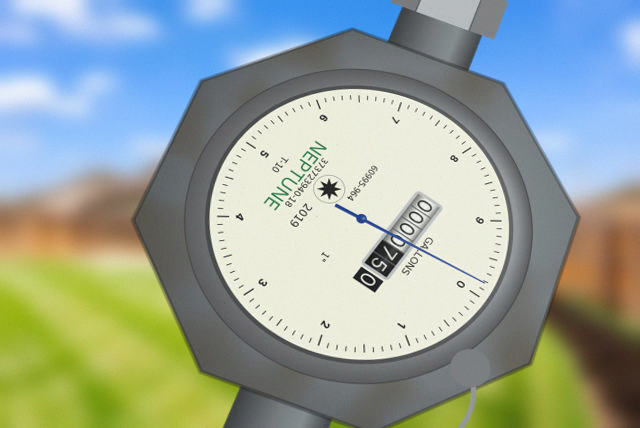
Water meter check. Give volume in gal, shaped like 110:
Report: 749.8
